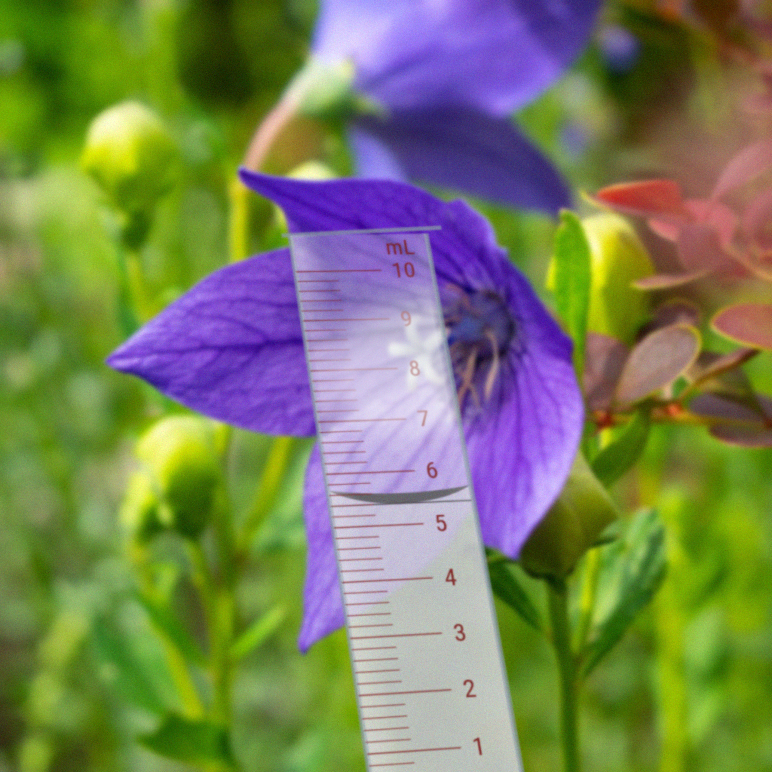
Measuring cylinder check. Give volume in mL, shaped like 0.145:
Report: 5.4
